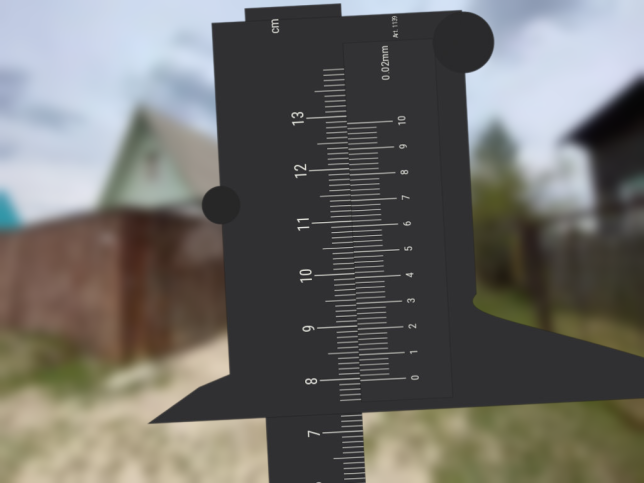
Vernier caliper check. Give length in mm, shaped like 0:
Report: 79.6
